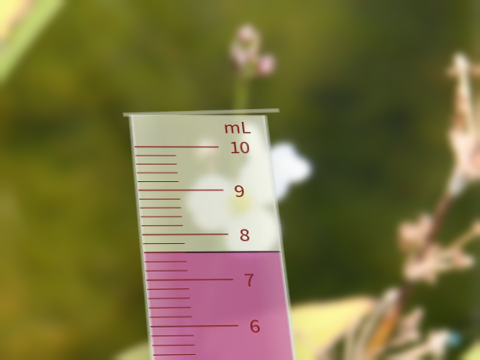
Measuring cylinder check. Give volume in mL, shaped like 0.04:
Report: 7.6
